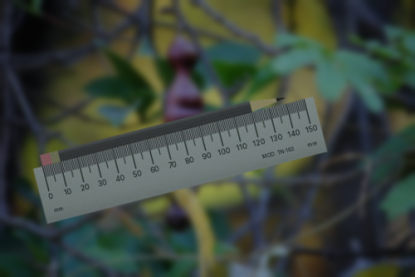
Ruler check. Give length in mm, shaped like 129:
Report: 140
